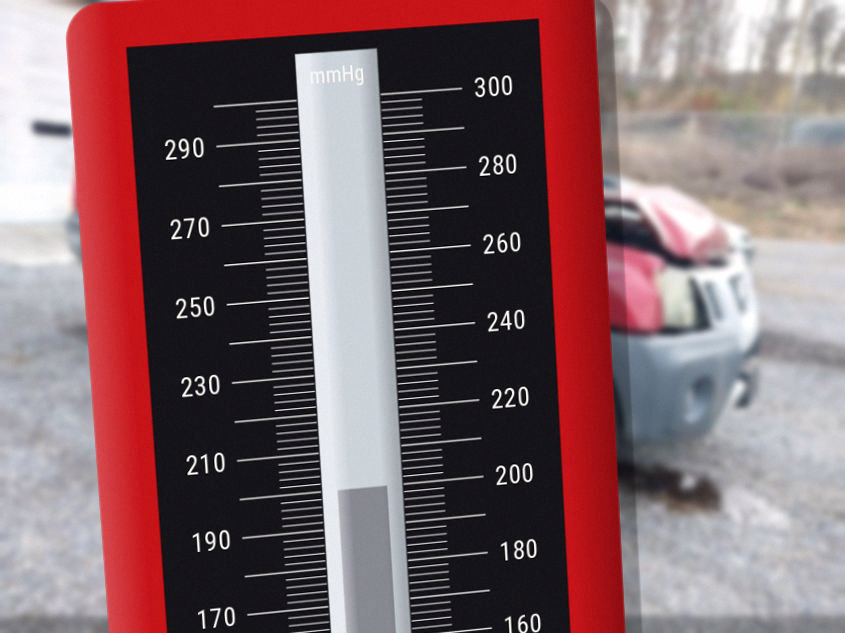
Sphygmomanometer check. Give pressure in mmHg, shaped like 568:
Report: 200
